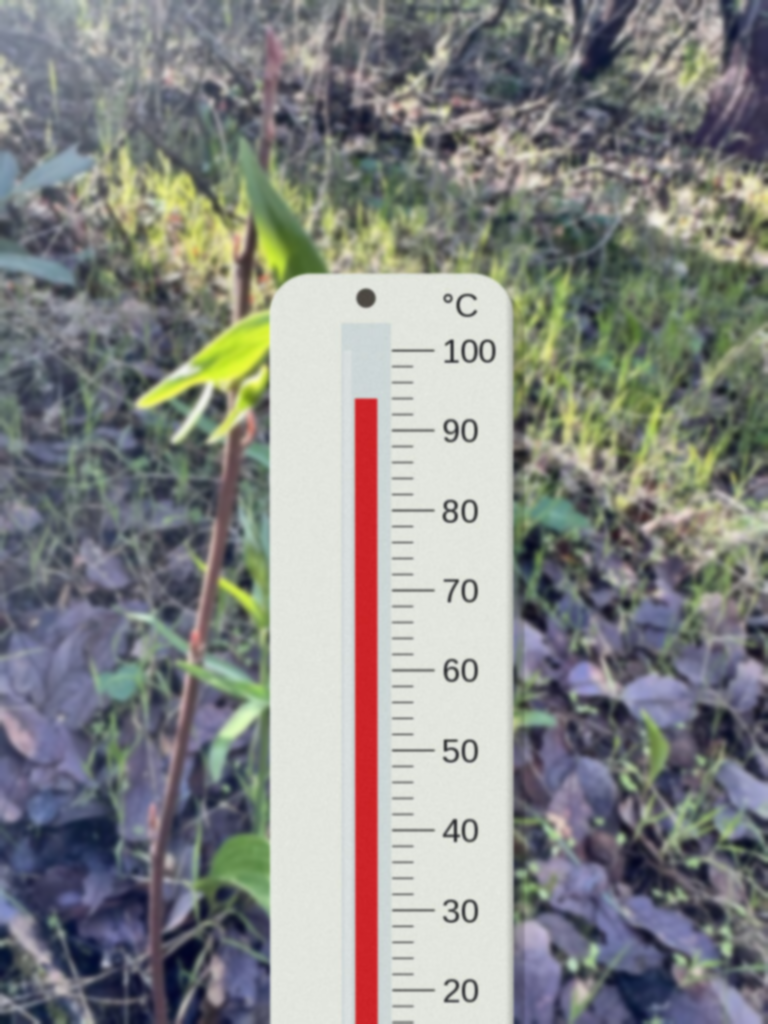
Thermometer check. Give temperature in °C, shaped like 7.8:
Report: 94
